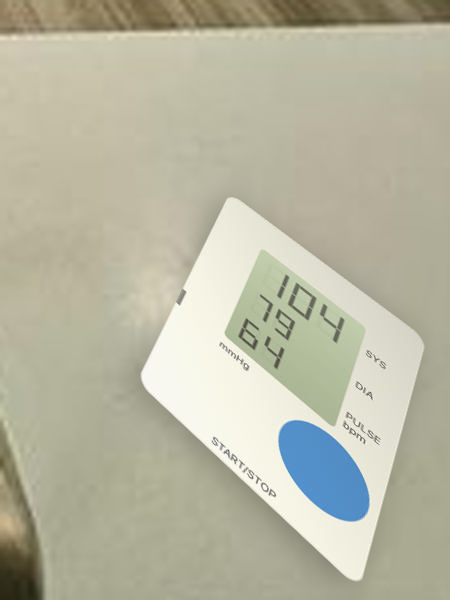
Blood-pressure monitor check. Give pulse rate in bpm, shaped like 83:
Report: 64
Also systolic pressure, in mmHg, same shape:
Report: 104
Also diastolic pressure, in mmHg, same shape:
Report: 79
